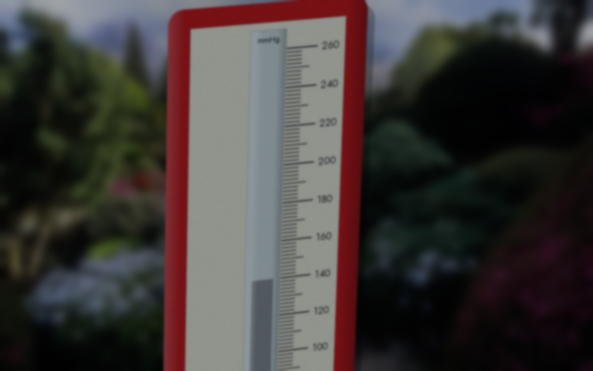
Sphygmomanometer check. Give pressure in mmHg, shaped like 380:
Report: 140
